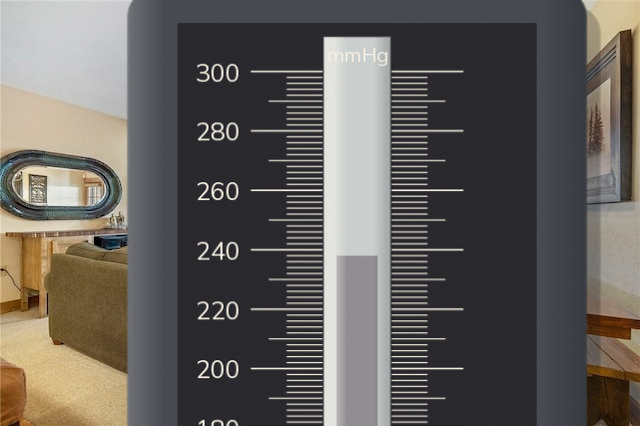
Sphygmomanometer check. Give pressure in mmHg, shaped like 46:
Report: 238
